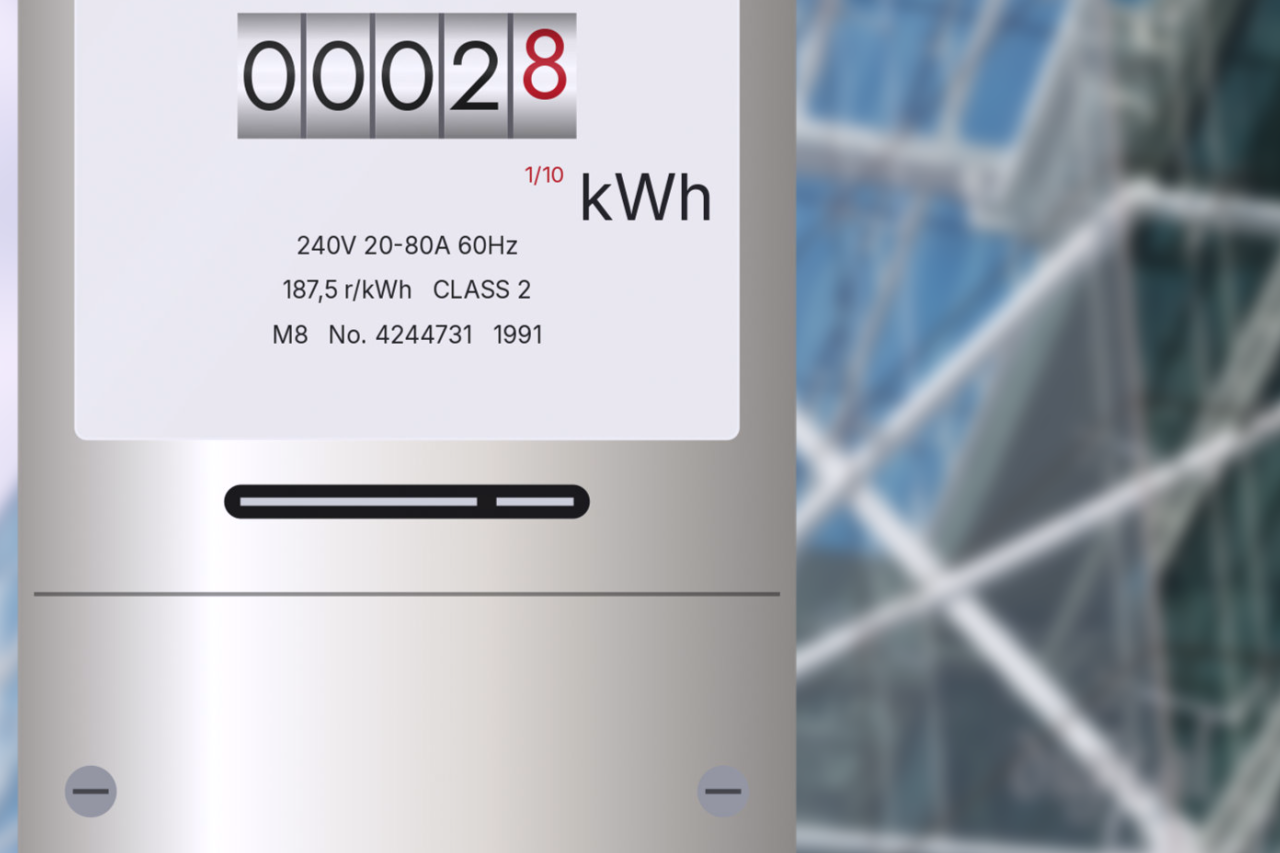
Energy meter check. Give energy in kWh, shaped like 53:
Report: 2.8
